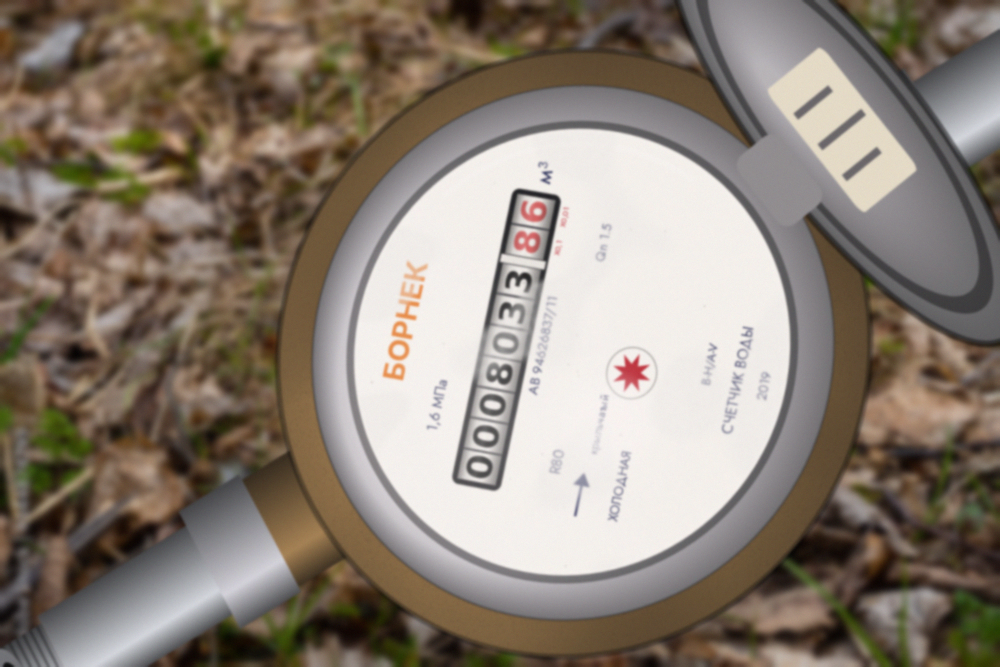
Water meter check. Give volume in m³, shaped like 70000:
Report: 8033.86
